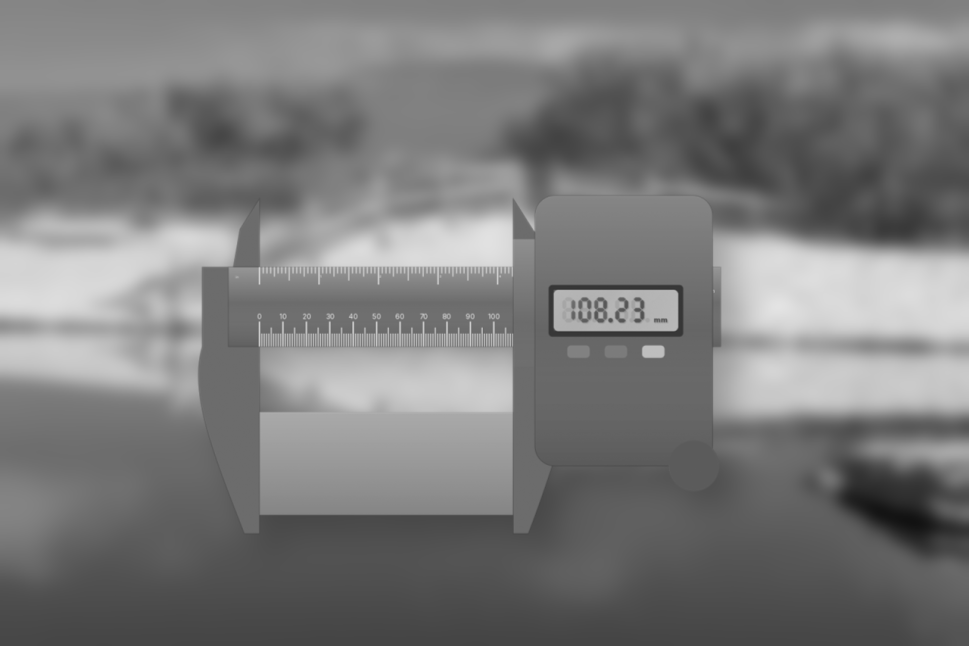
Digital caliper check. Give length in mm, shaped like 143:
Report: 108.23
